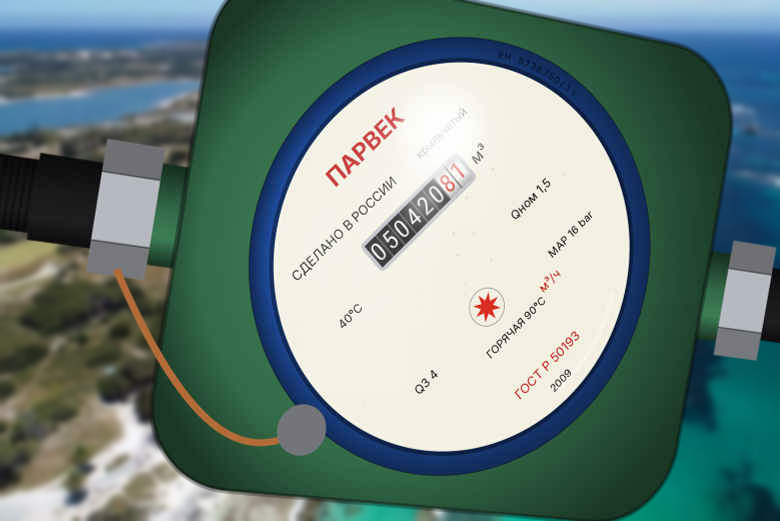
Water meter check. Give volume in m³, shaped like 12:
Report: 50420.81
